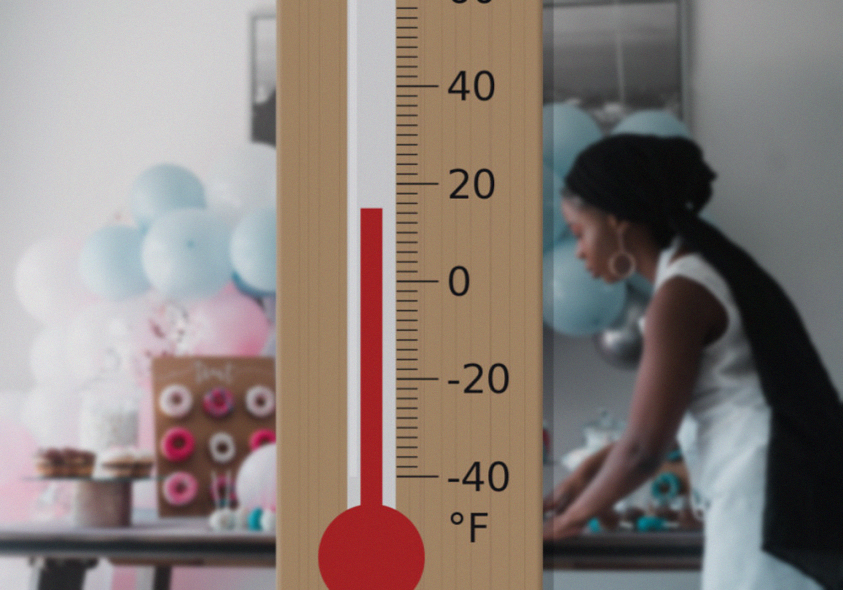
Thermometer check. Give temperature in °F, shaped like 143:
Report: 15
